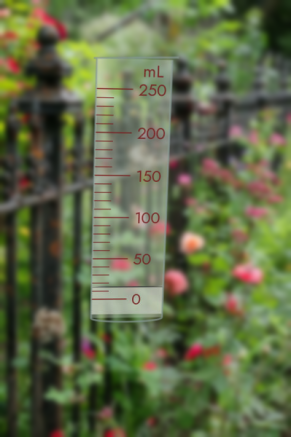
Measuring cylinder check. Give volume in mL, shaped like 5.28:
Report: 15
